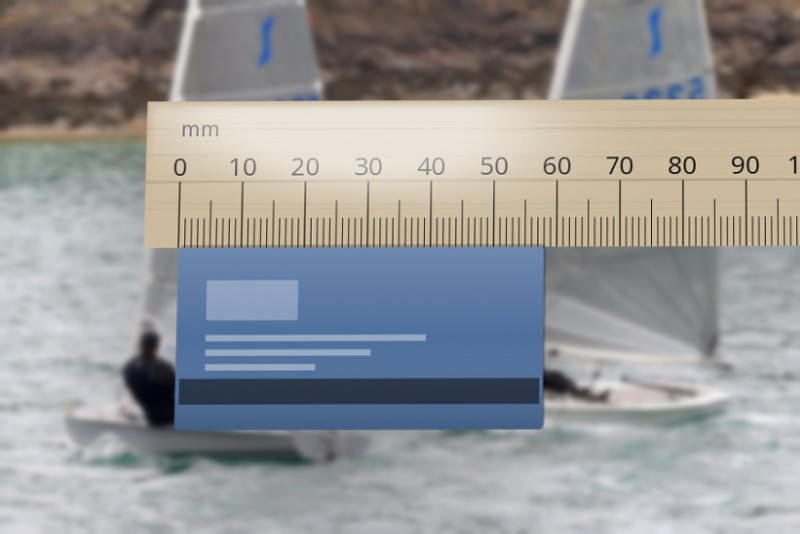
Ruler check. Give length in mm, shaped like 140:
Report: 58
